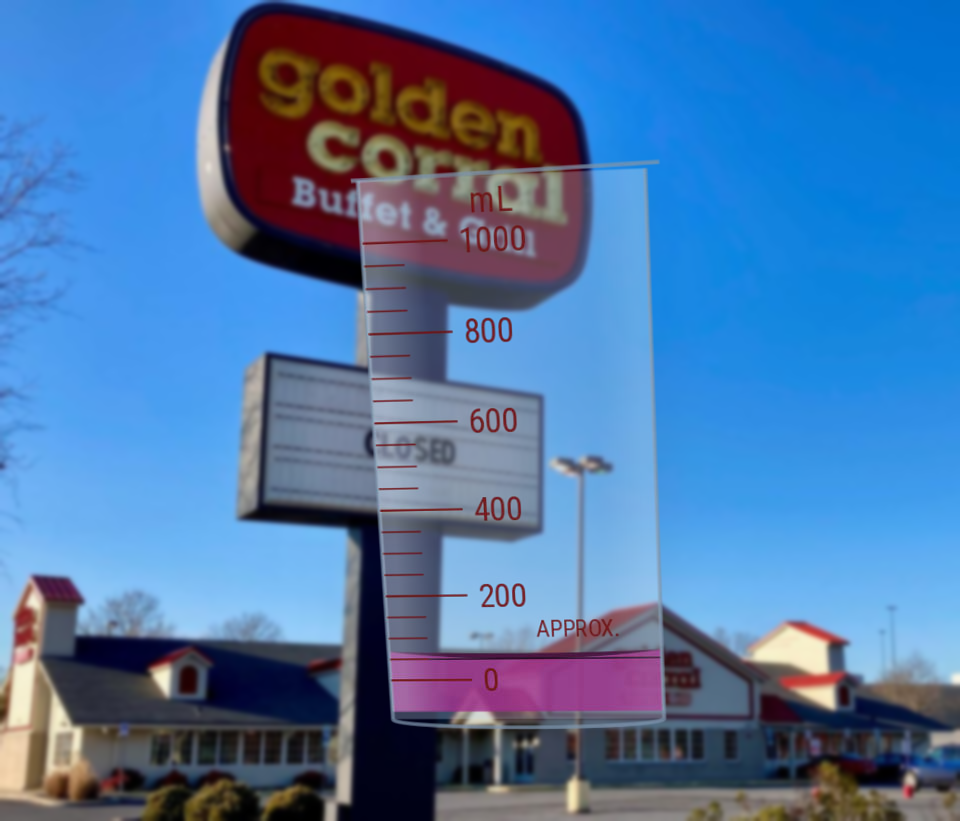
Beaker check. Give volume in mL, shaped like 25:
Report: 50
